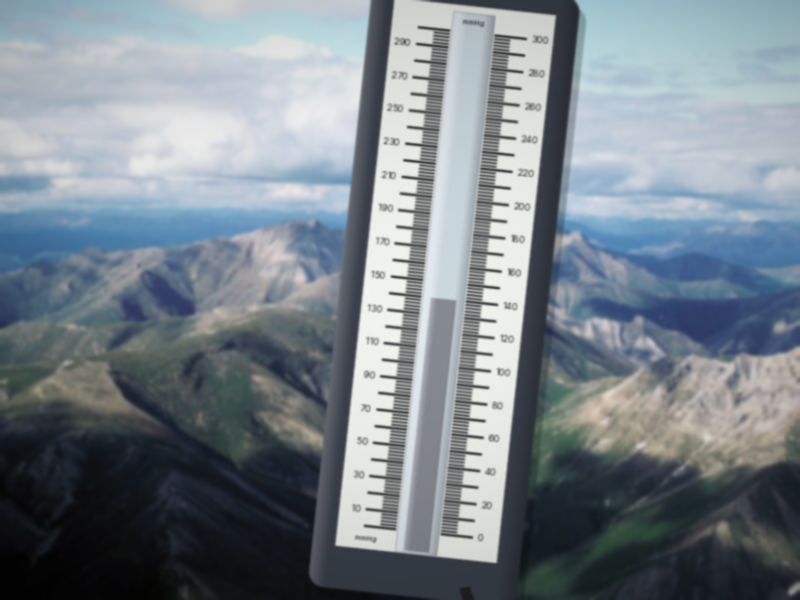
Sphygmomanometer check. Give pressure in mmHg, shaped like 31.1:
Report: 140
